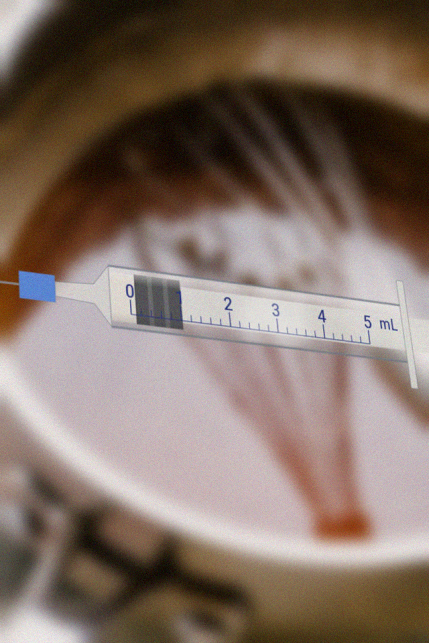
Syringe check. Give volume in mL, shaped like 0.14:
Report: 0.1
